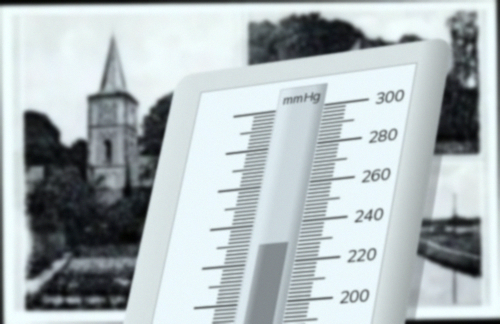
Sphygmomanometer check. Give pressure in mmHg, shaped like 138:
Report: 230
